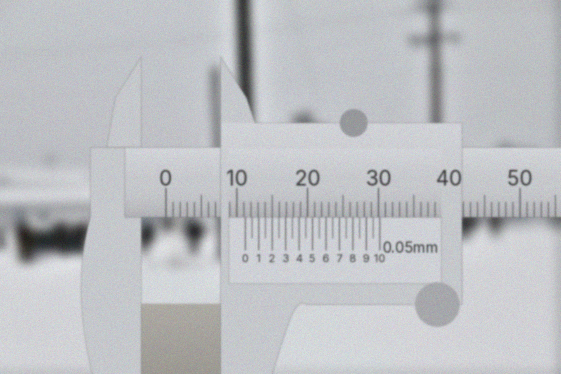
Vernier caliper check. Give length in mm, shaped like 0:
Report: 11.2
